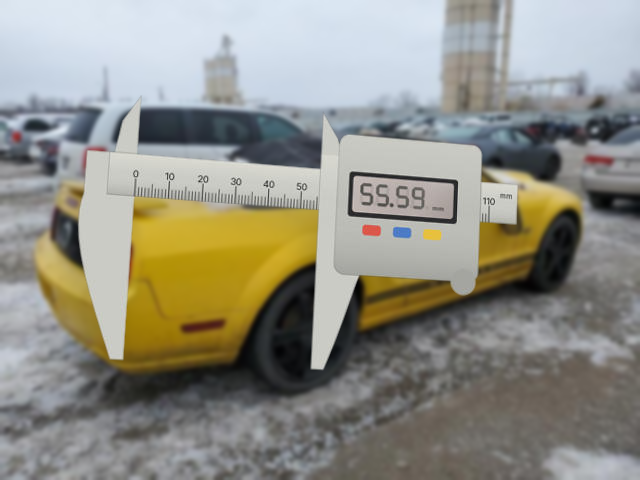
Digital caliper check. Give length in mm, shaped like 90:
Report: 55.59
